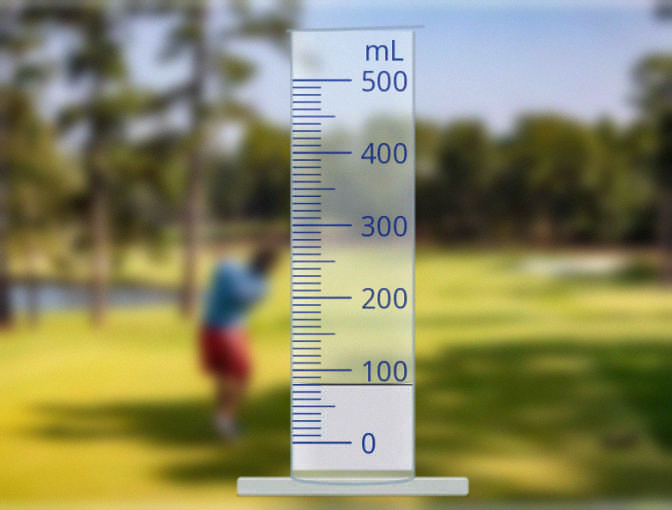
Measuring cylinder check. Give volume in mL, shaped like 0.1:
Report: 80
